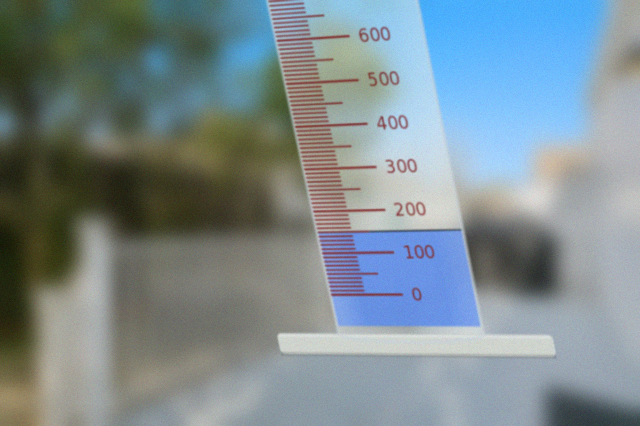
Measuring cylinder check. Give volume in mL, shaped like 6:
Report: 150
